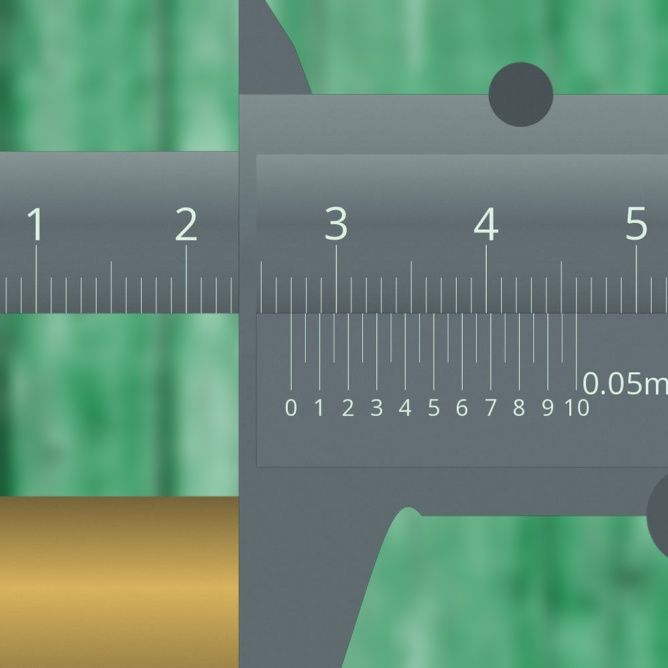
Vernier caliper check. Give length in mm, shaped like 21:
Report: 27.0
